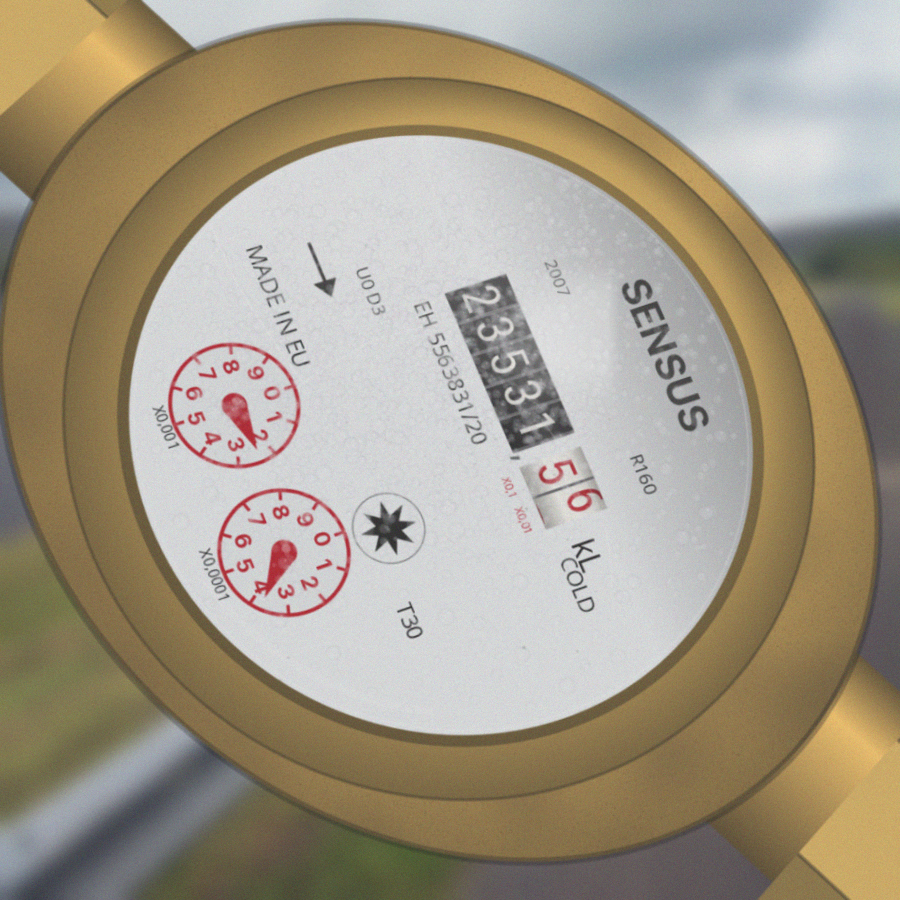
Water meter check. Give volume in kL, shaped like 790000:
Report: 23531.5623
